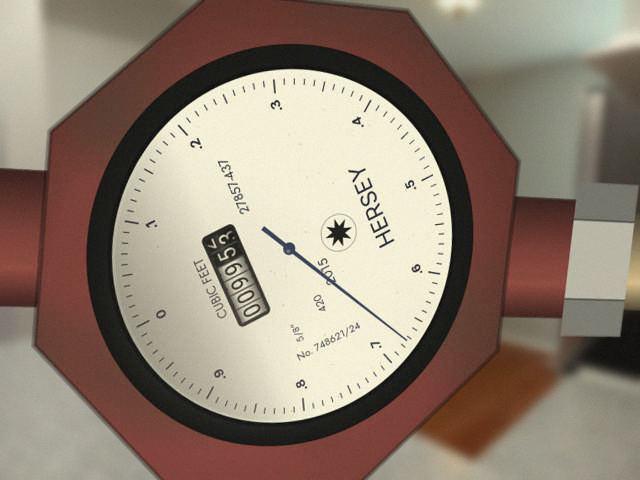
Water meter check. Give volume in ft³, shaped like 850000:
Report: 9952.67
